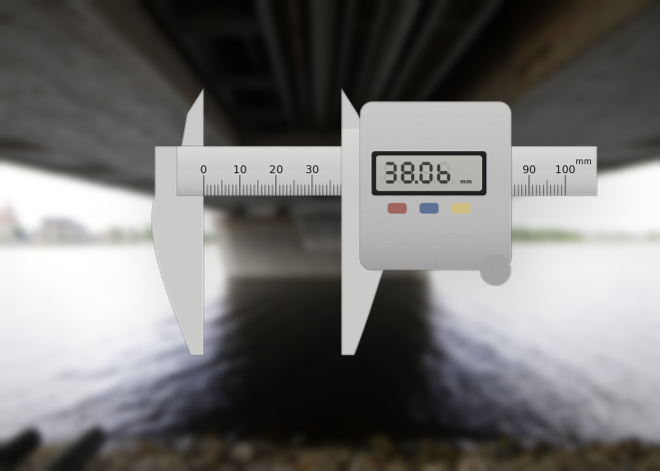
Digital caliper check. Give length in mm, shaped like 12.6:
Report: 38.06
